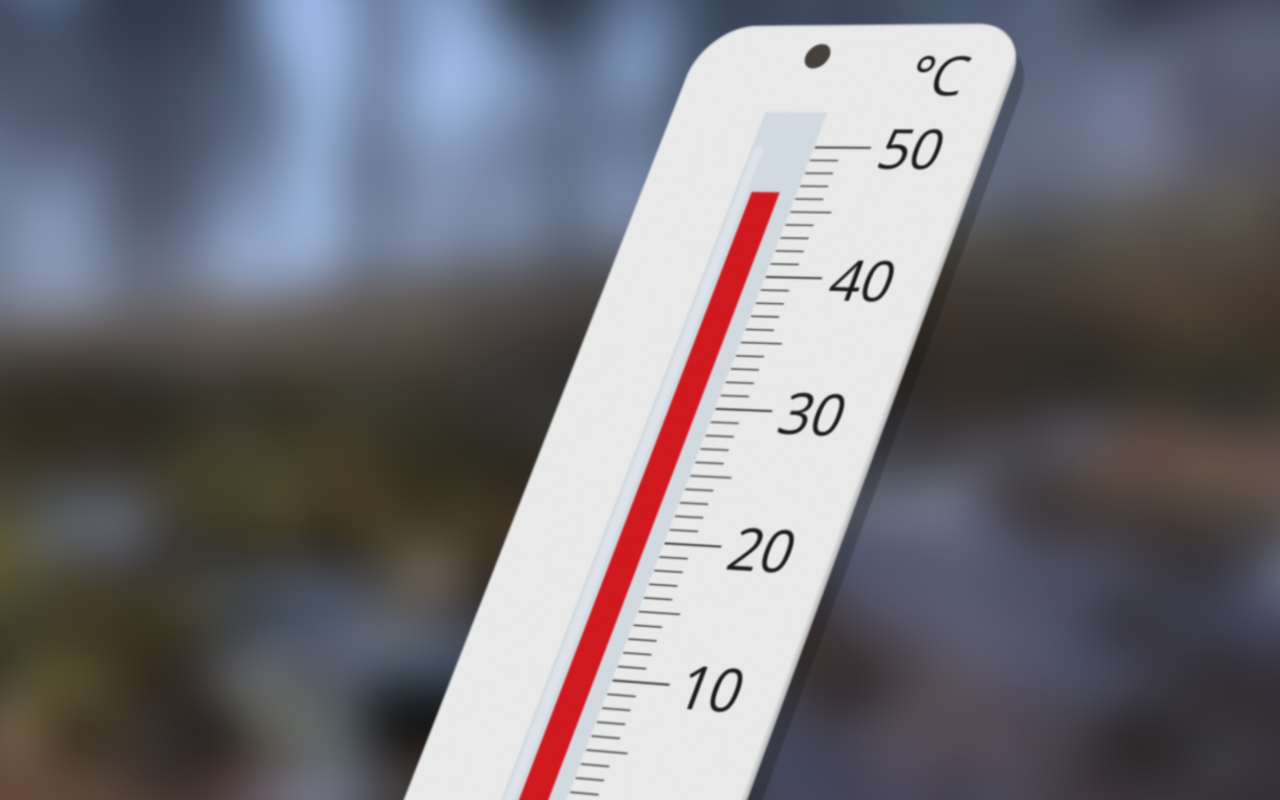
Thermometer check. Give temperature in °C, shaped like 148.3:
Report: 46.5
